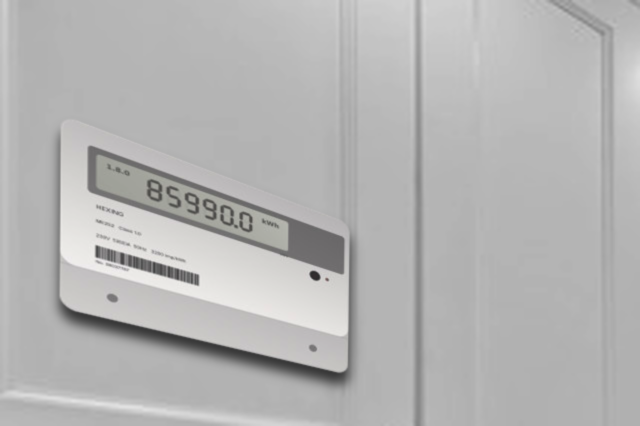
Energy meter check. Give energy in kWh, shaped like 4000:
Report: 85990.0
